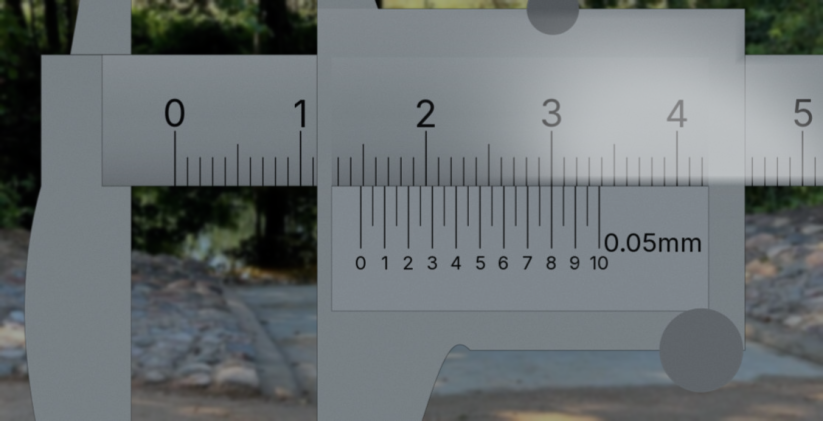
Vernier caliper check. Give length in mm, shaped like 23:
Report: 14.8
